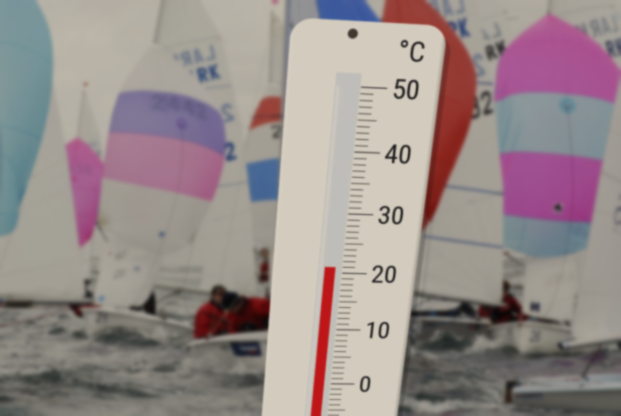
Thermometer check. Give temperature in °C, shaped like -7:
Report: 21
